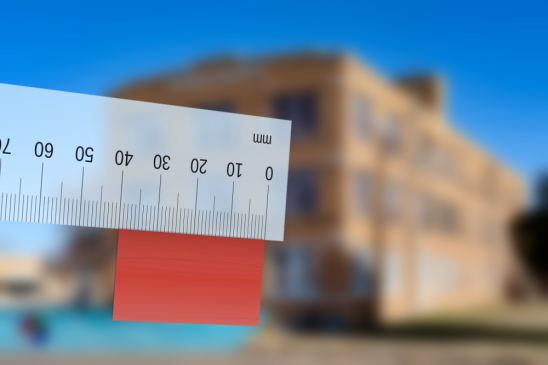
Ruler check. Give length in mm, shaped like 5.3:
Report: 40
